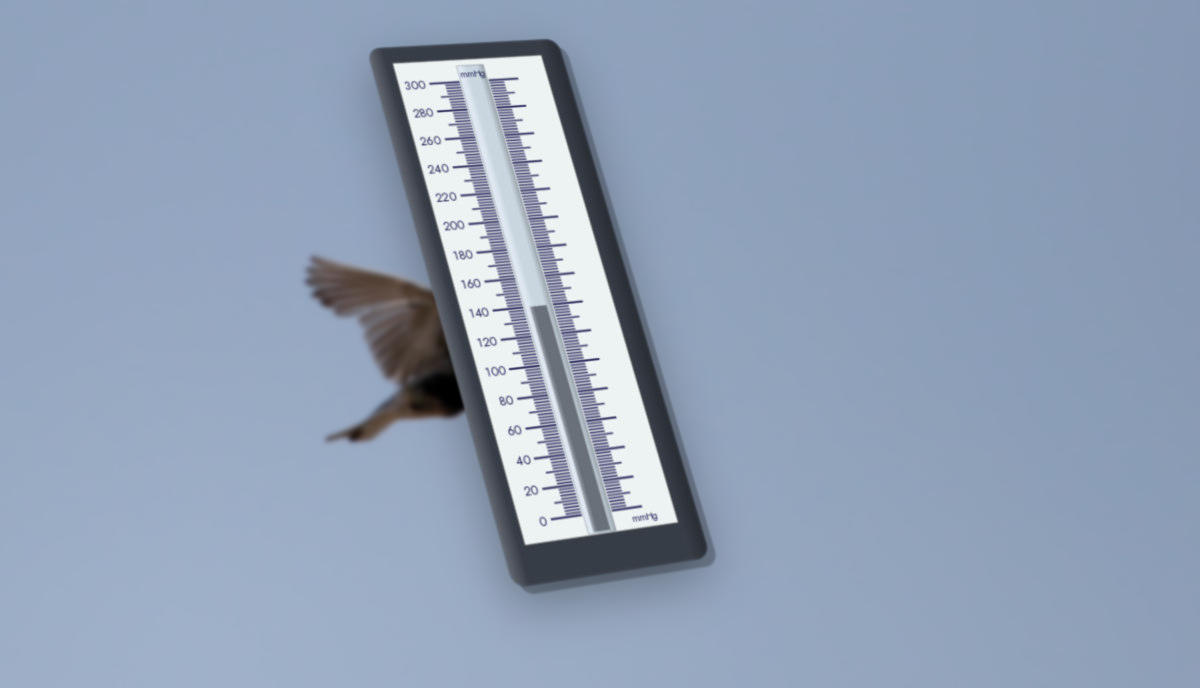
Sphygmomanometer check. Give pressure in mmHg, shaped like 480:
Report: 140
